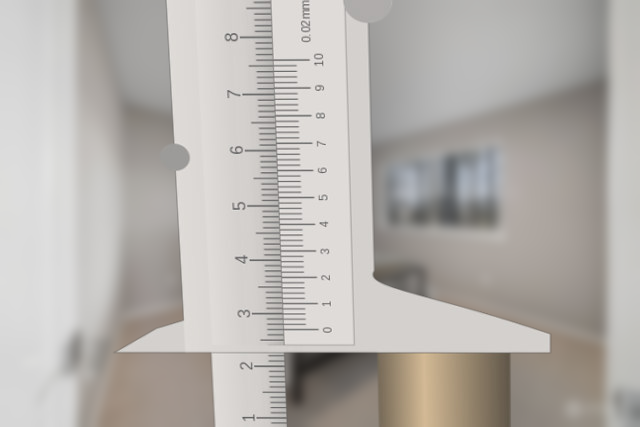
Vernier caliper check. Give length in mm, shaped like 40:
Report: 27.0
